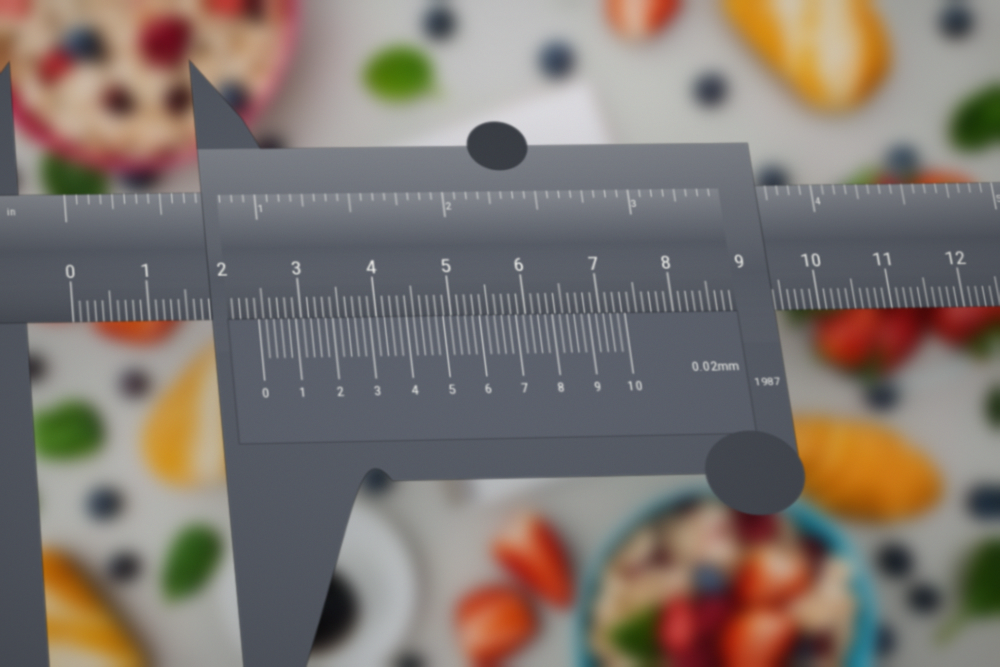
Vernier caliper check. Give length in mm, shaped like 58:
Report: 24.4
